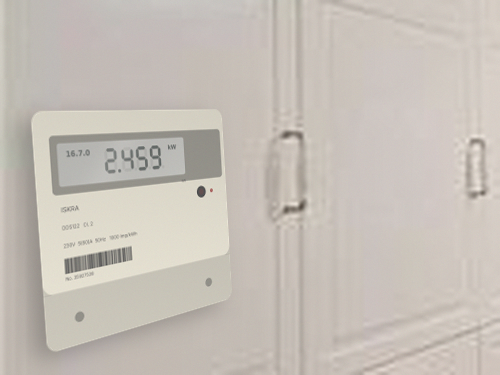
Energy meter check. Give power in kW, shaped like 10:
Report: 2.459
